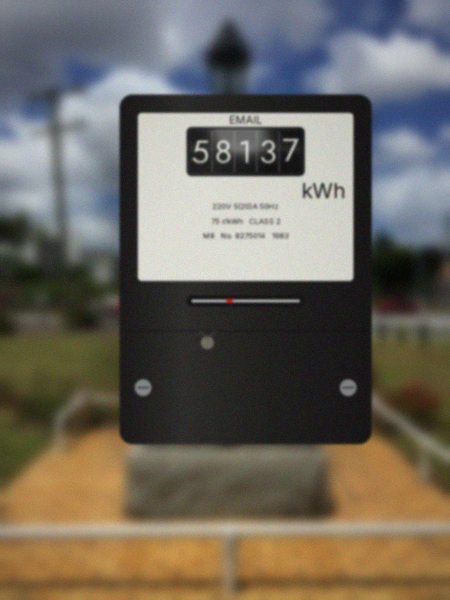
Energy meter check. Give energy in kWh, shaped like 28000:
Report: 58137
